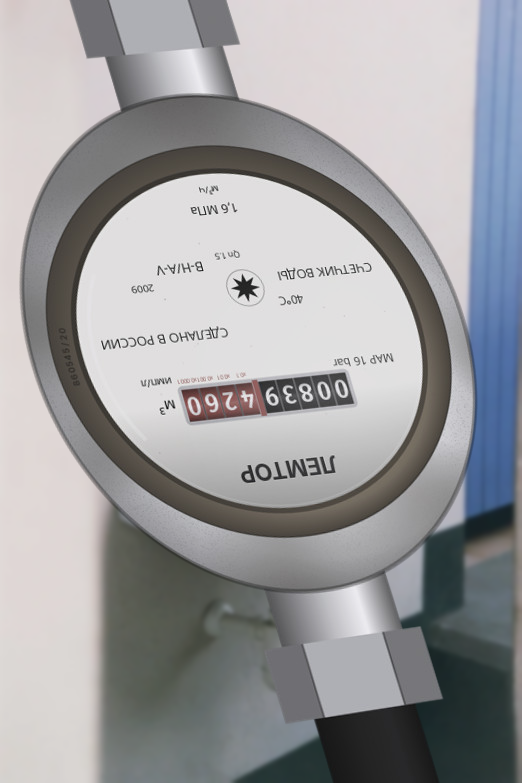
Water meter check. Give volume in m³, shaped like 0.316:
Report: 839.4260
